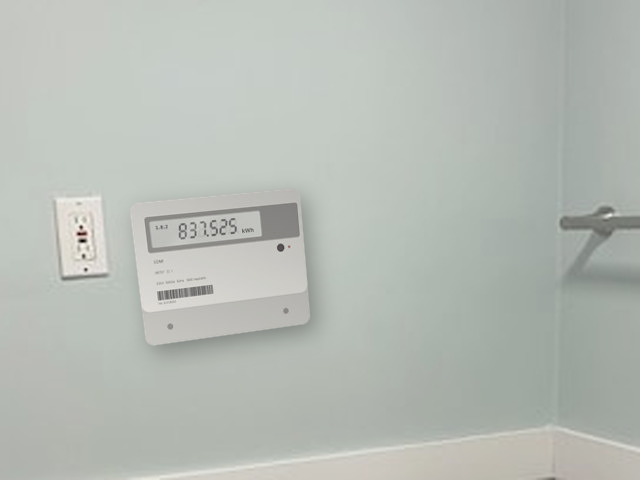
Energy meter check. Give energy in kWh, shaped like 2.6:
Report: 837.525
